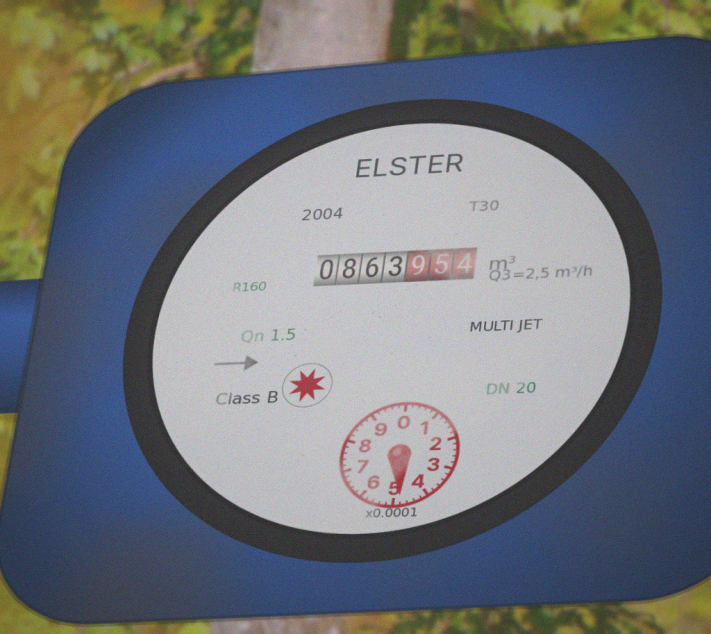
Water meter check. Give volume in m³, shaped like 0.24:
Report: 863.9544
